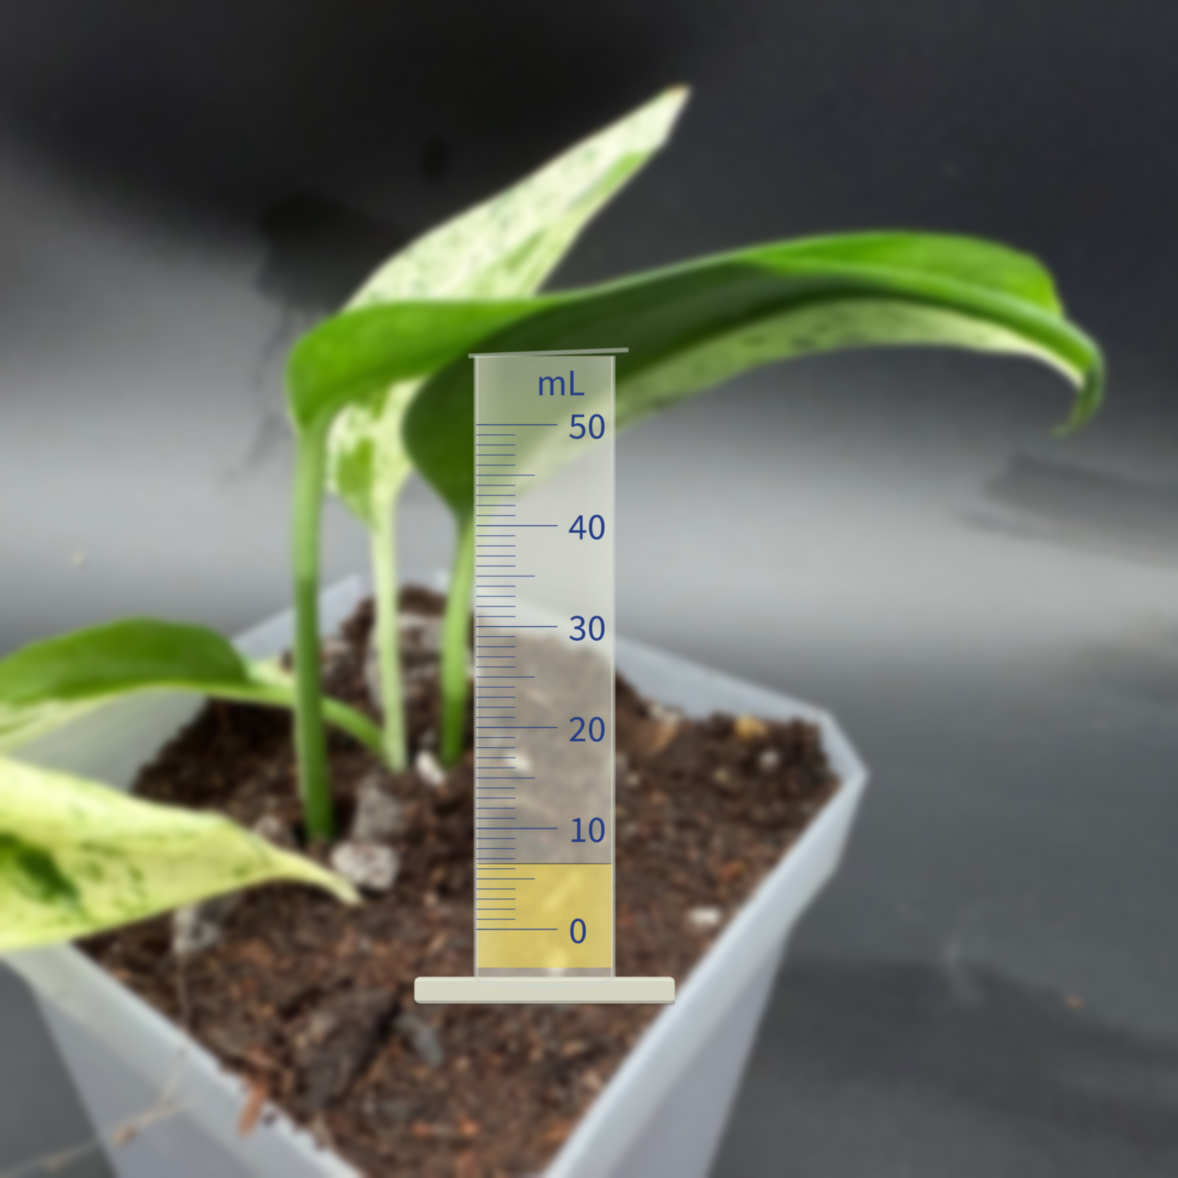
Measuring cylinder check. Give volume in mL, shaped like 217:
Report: 6.5
